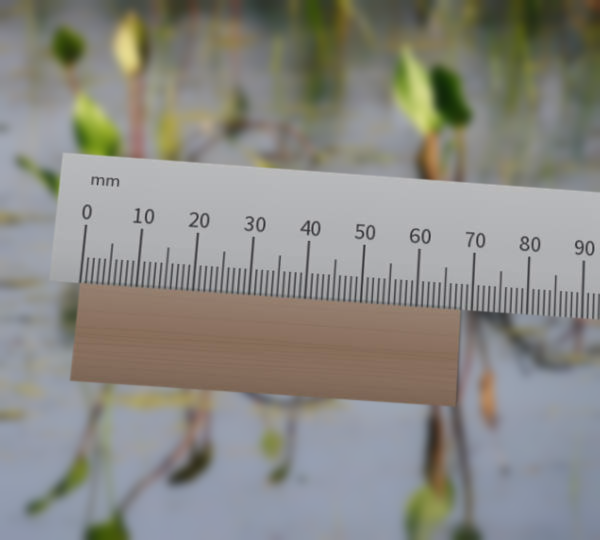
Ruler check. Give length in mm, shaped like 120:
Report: 68
